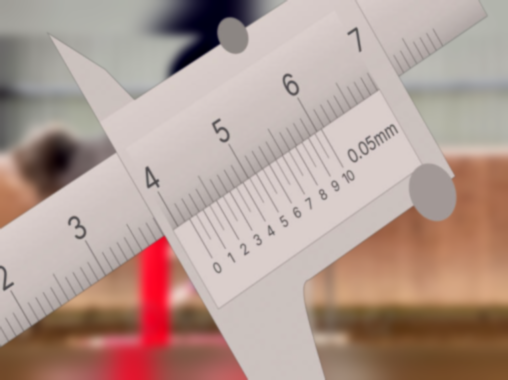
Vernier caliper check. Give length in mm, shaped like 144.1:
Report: 41.6
